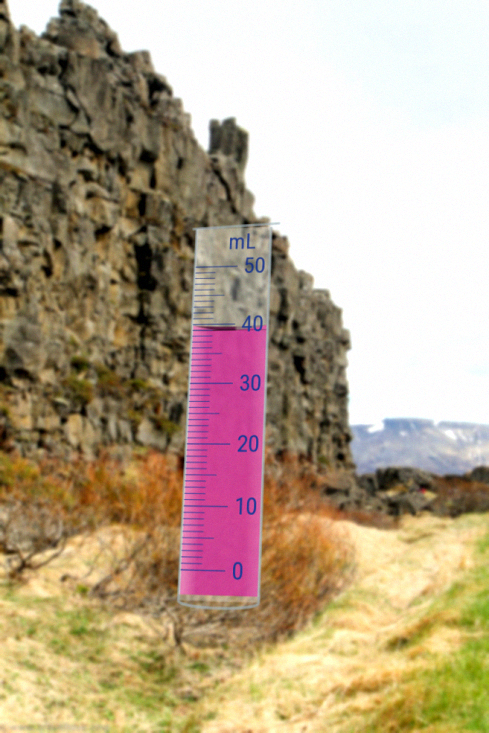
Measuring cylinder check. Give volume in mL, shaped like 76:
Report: 39
